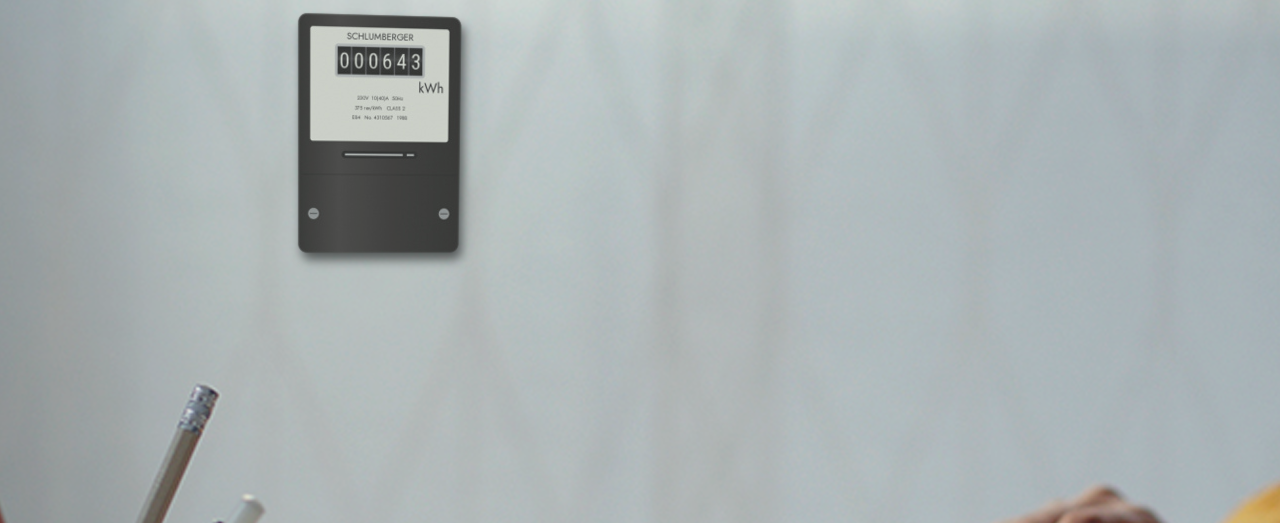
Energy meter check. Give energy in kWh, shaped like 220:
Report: 643
